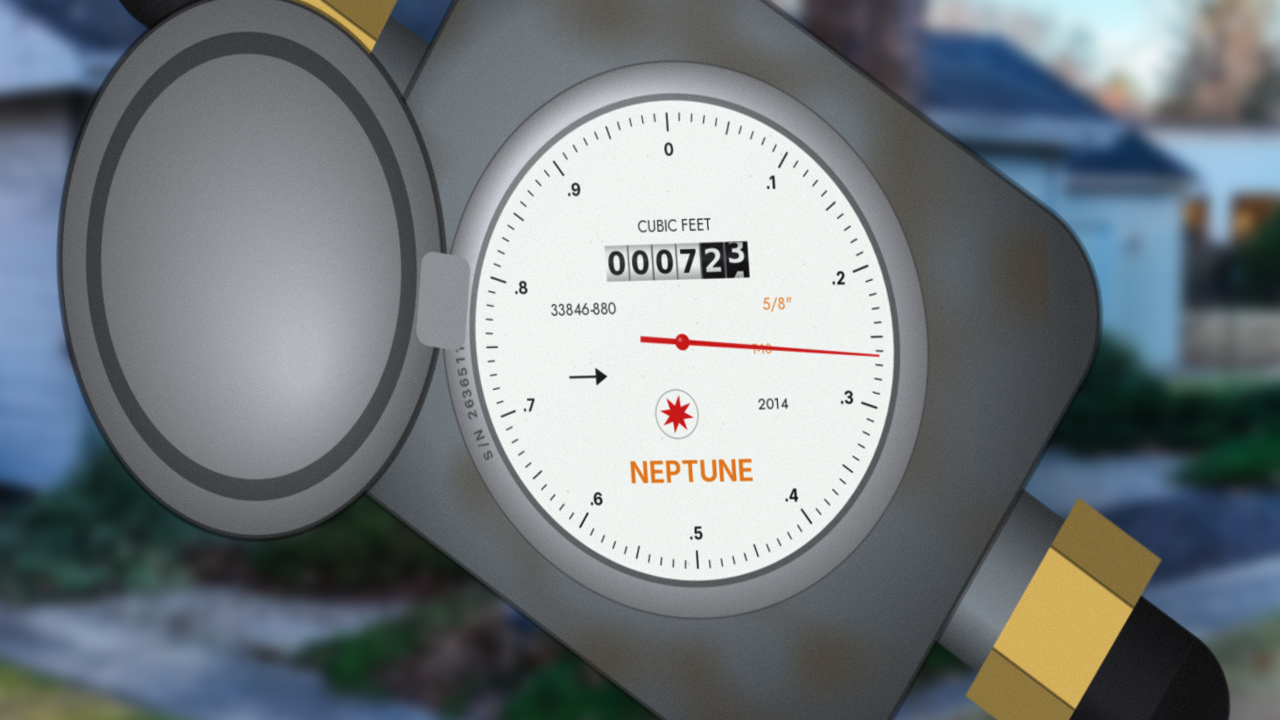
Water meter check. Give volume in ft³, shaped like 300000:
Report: 723.26
